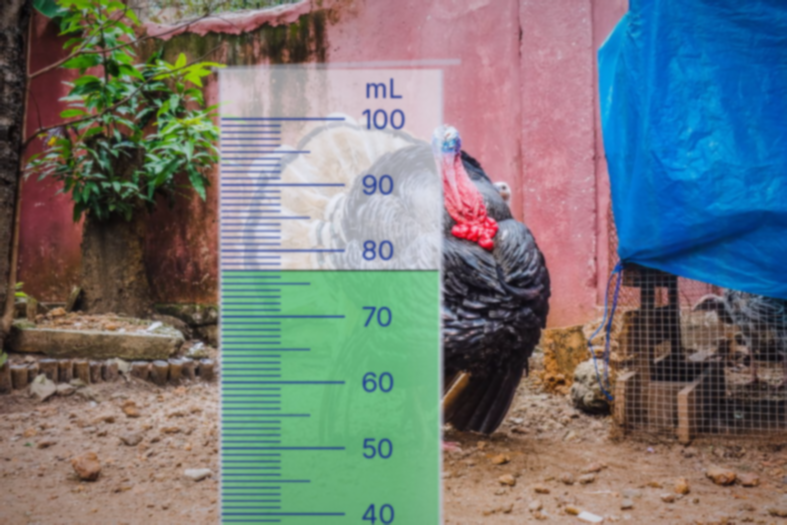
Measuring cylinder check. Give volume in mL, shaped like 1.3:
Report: 77
